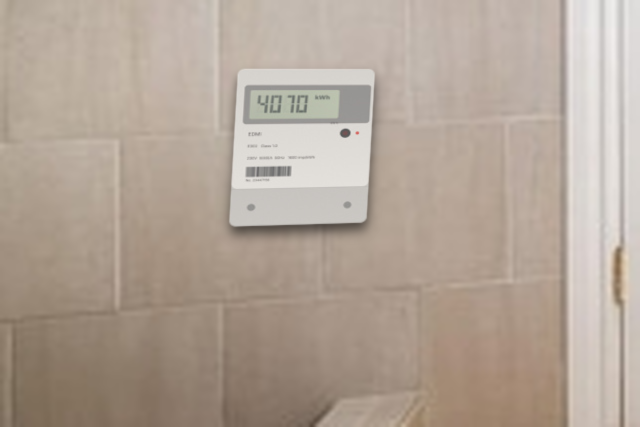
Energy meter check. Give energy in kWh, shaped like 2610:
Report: 4070
